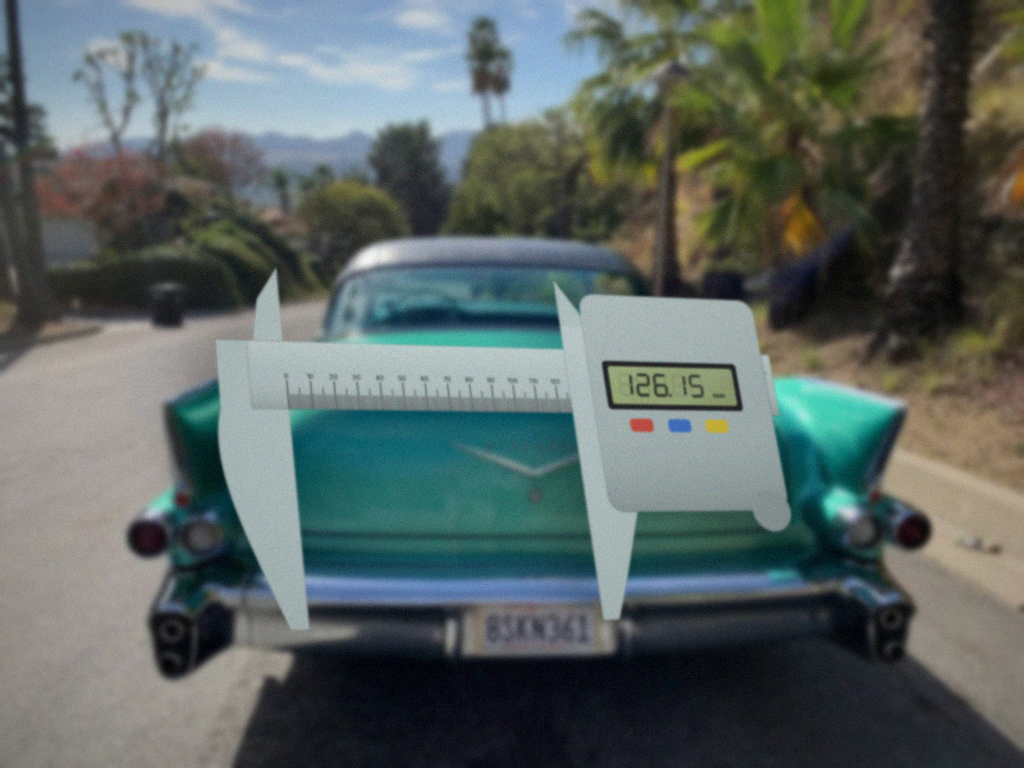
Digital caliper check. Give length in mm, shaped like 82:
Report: 126.15
